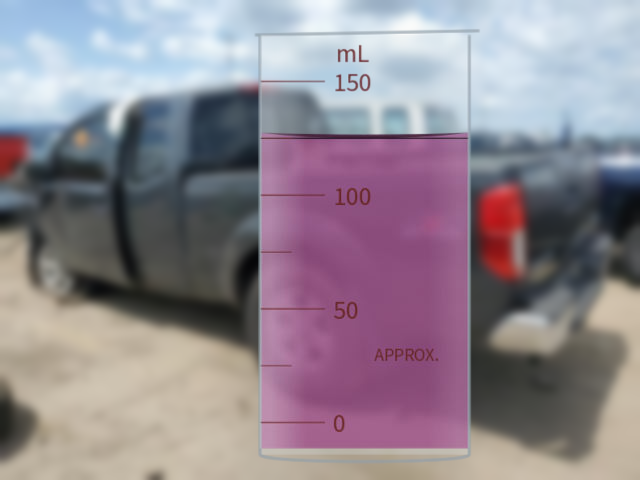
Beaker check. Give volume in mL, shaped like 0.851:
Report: 125
